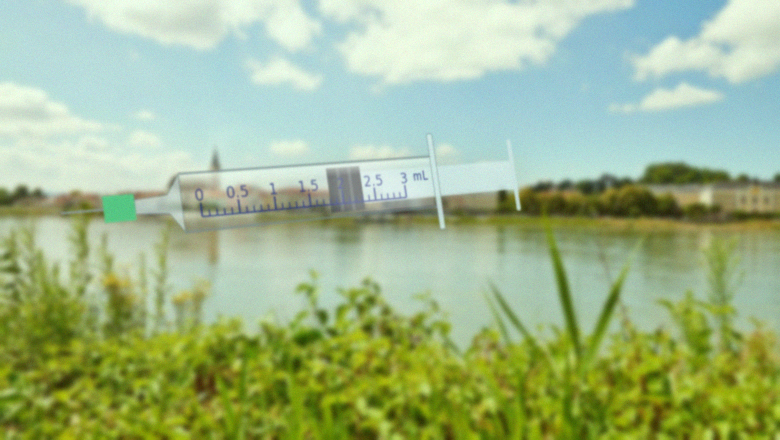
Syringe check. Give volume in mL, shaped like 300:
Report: 1.8
